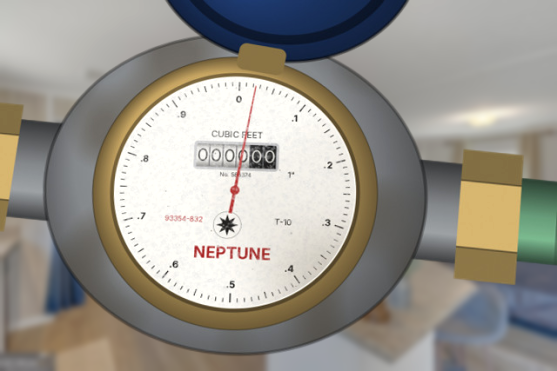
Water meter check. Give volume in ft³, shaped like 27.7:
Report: 0.02
